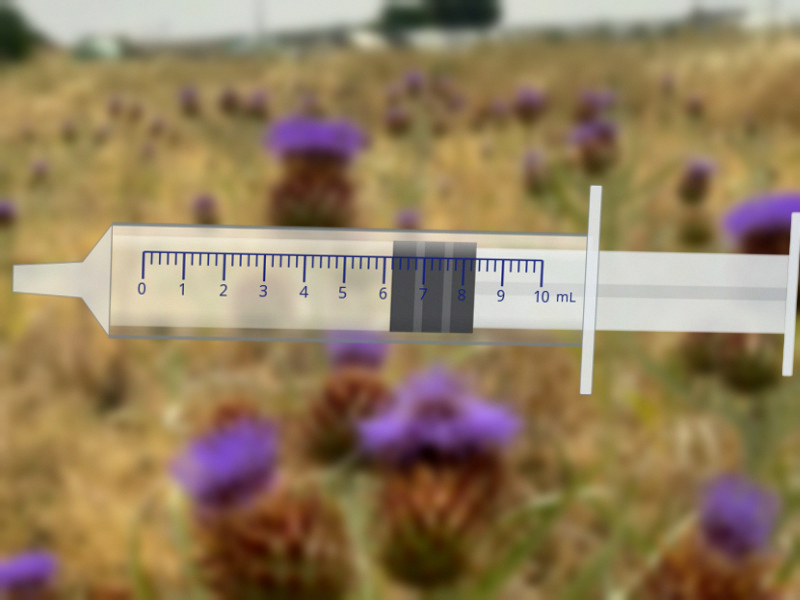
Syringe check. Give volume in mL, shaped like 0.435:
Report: 6.2
